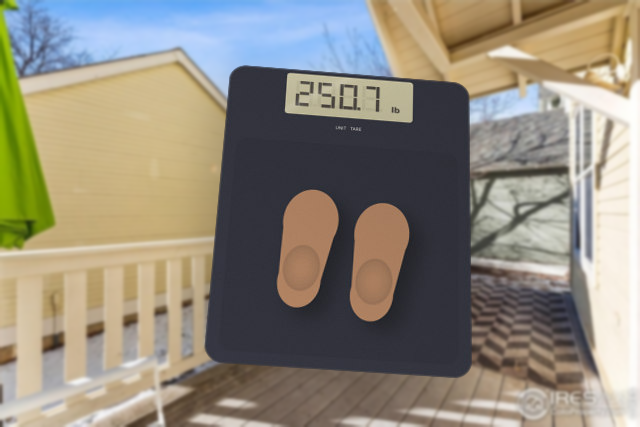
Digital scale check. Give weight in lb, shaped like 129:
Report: 250.7
